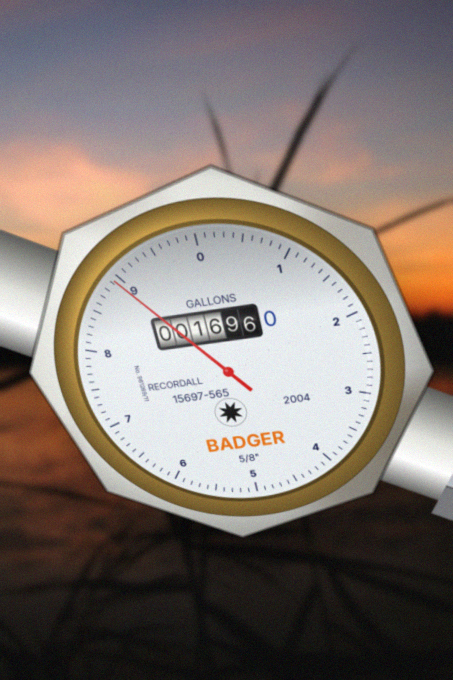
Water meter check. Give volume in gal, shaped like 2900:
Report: 16958.9
